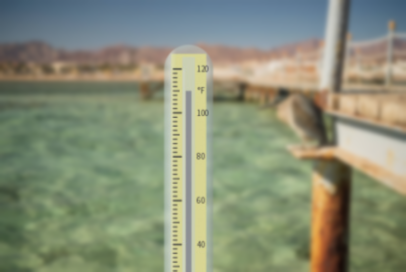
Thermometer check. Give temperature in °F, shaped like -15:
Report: 110
